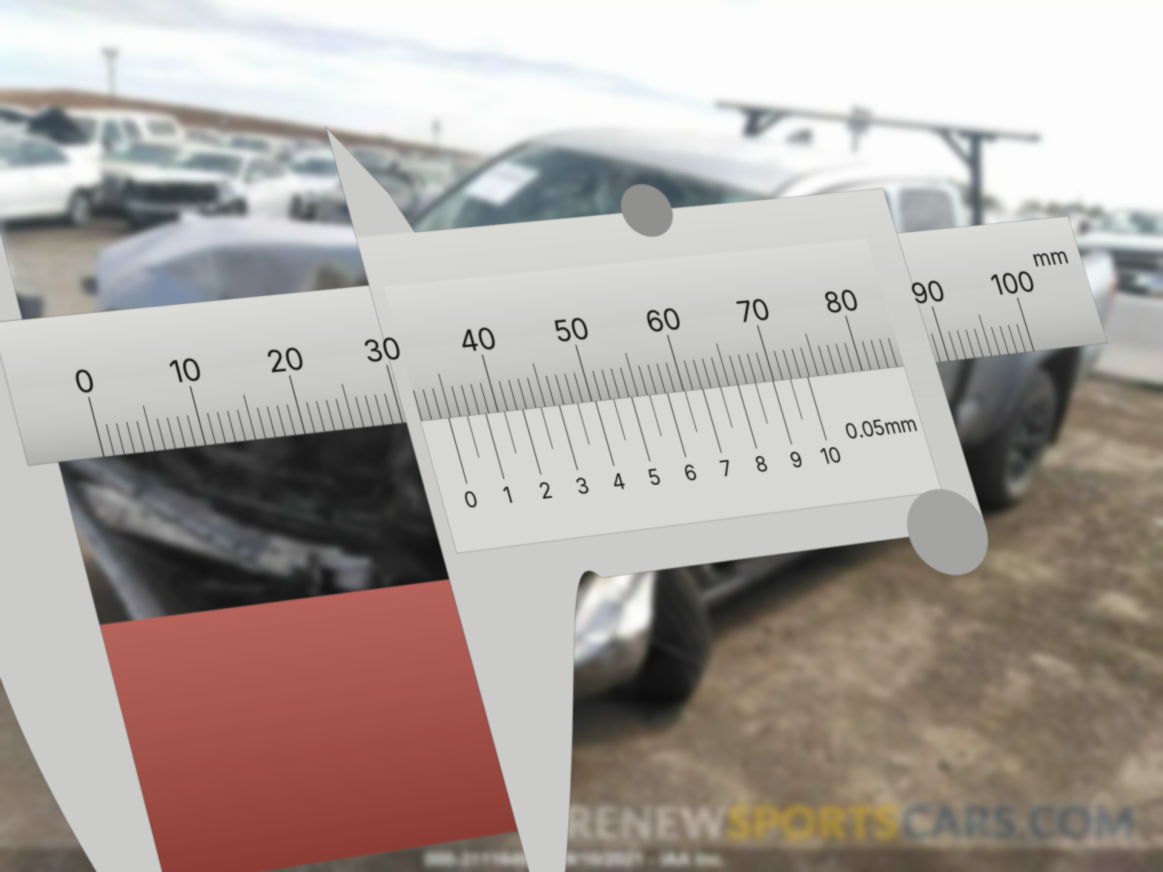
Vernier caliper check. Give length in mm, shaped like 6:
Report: 34.8
